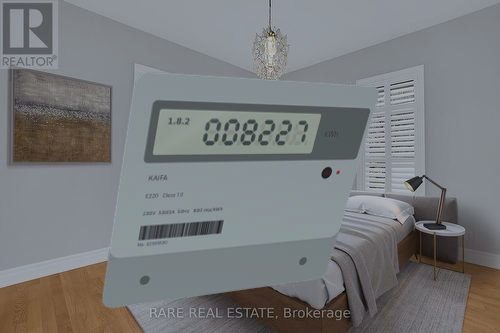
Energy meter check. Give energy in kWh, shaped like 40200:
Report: 8227
